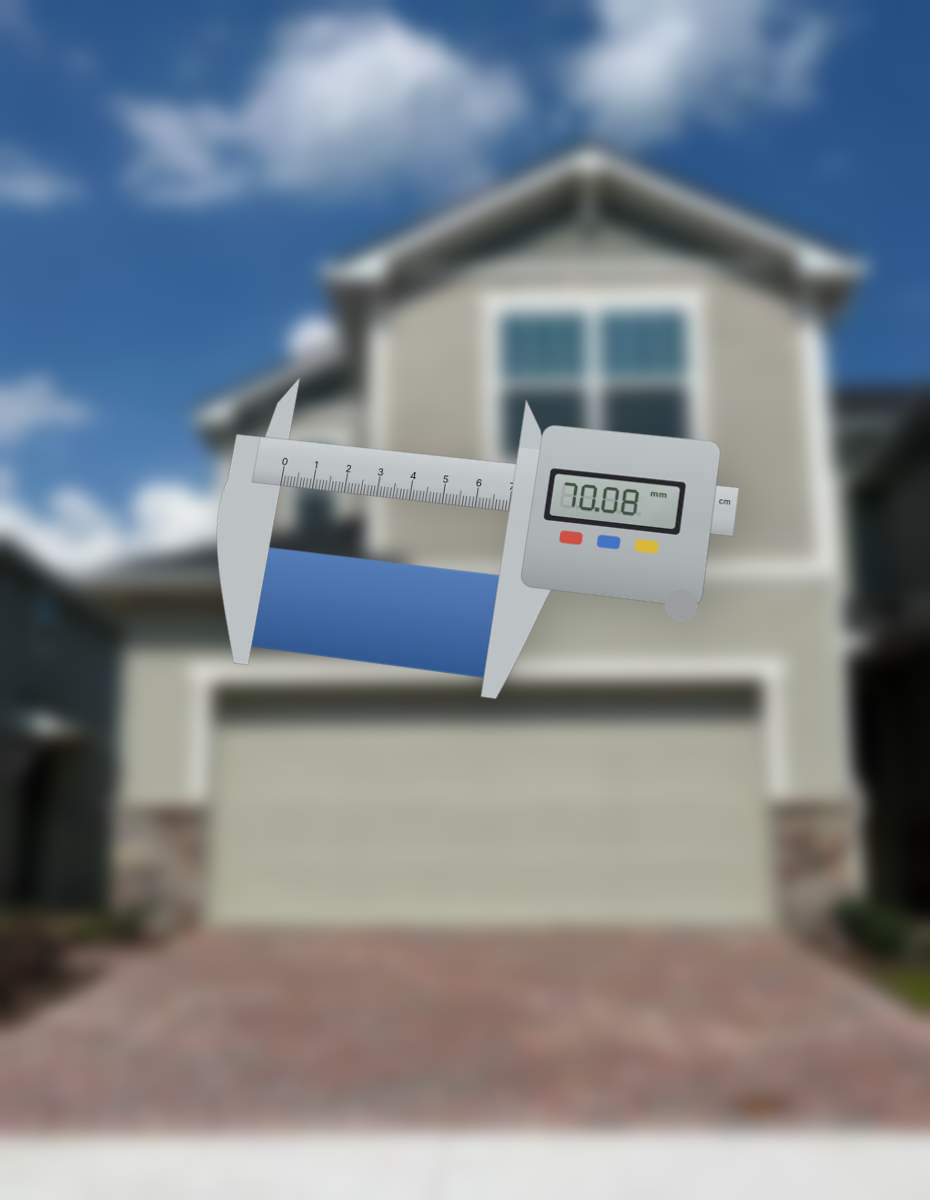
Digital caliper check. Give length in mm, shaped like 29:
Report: 70.08
